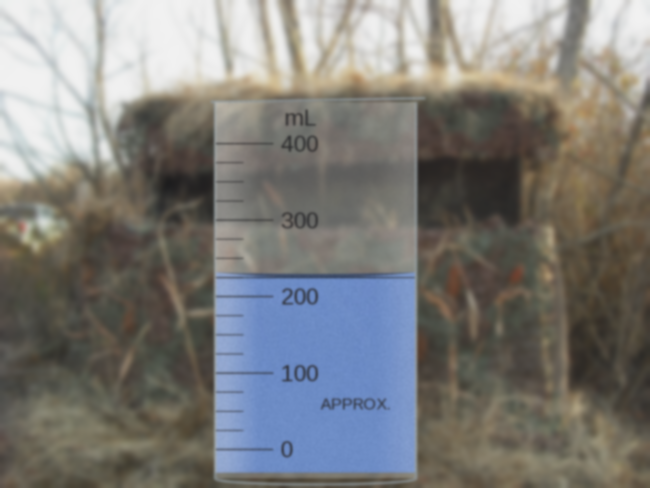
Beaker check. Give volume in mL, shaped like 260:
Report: 225
